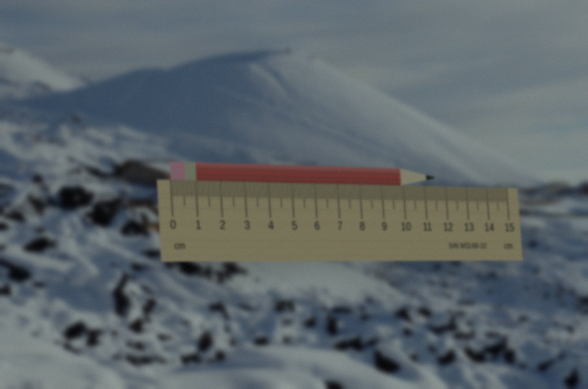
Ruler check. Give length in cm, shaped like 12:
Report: 11.5
